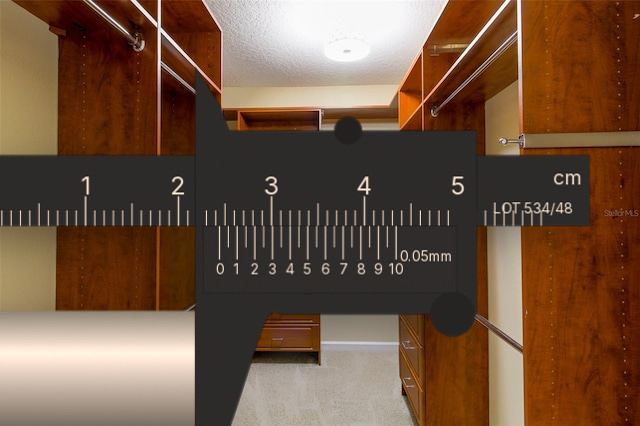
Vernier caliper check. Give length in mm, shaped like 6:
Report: 24.4
